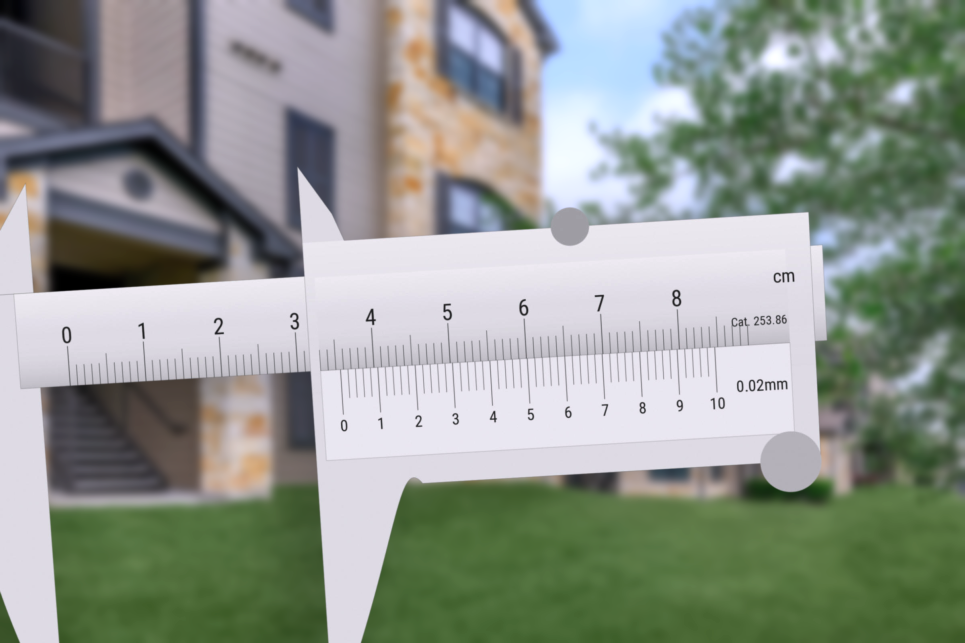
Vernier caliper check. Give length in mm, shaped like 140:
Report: 35.6
